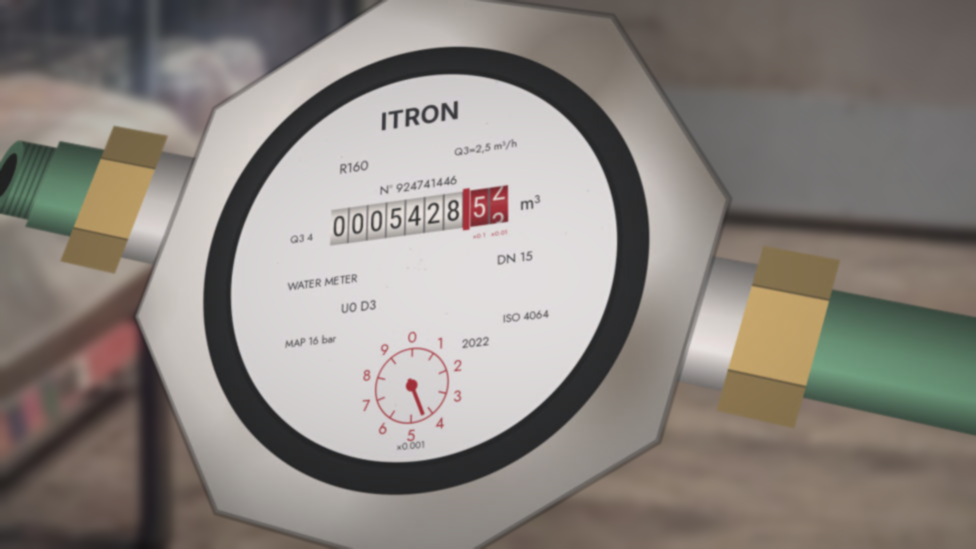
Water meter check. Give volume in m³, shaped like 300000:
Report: 5428.524
